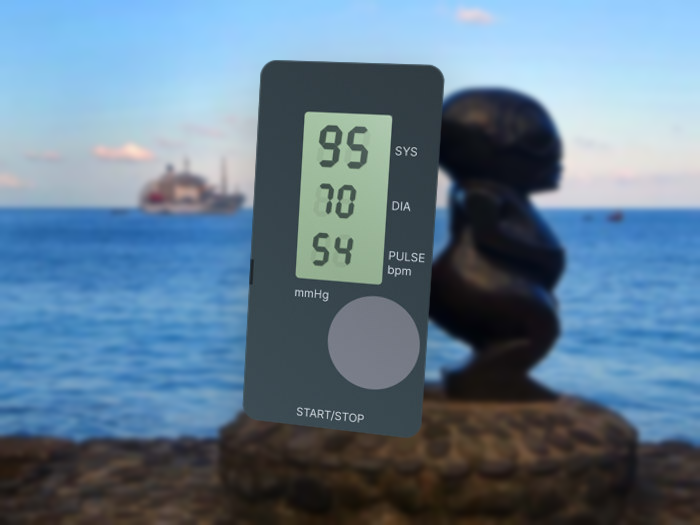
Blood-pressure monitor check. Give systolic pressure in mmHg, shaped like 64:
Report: 95
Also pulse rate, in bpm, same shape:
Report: 54
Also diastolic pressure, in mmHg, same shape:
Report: 70
